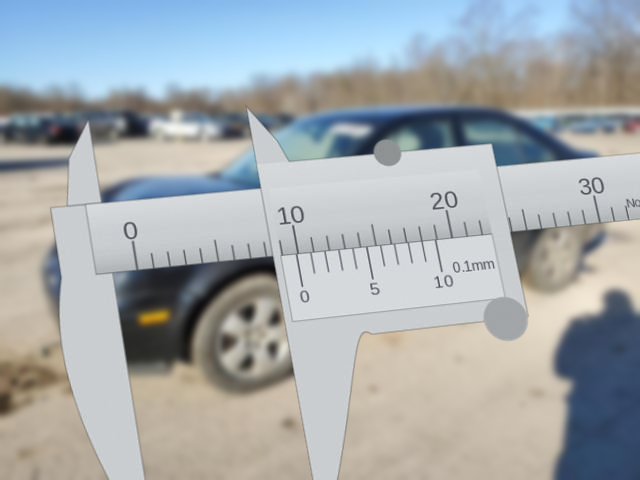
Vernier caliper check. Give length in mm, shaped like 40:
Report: 9.9
